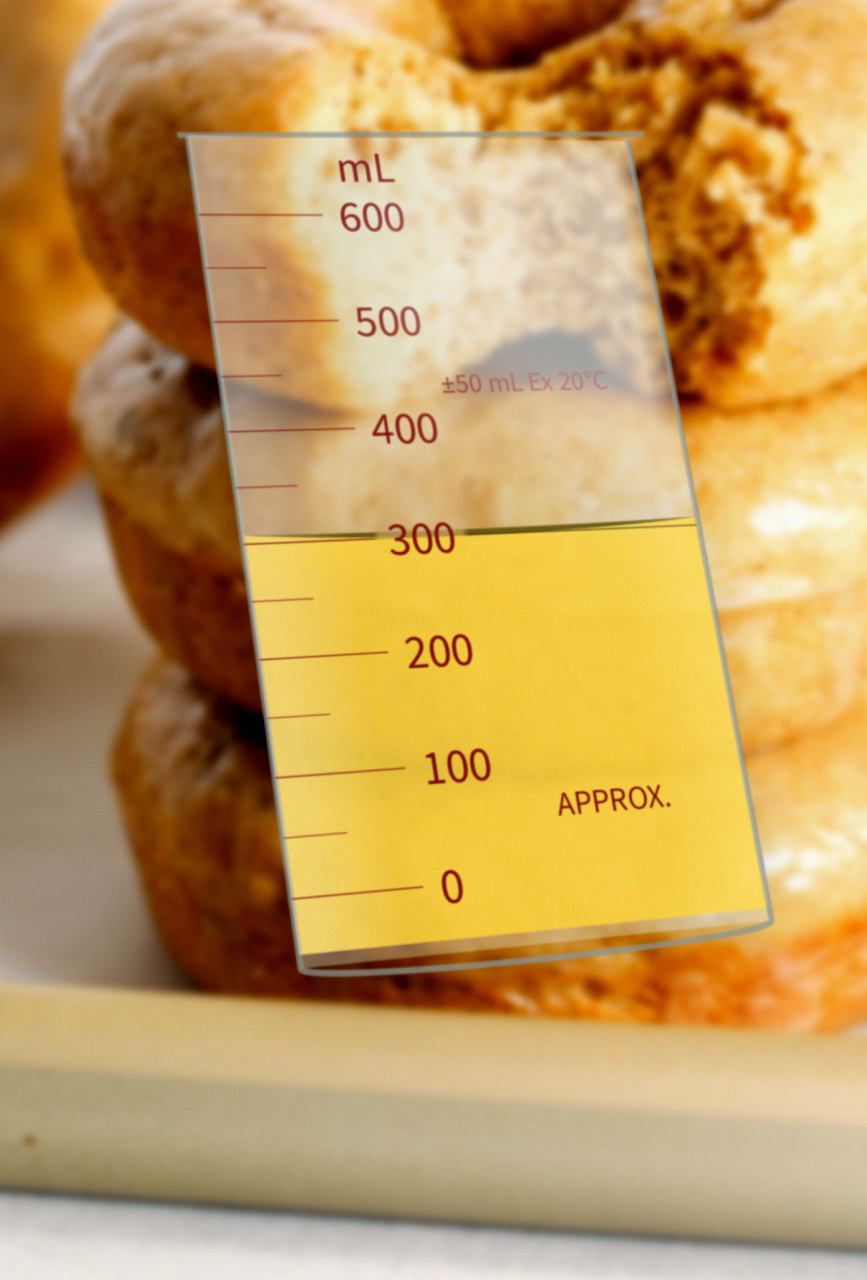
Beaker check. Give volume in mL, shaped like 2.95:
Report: 300
